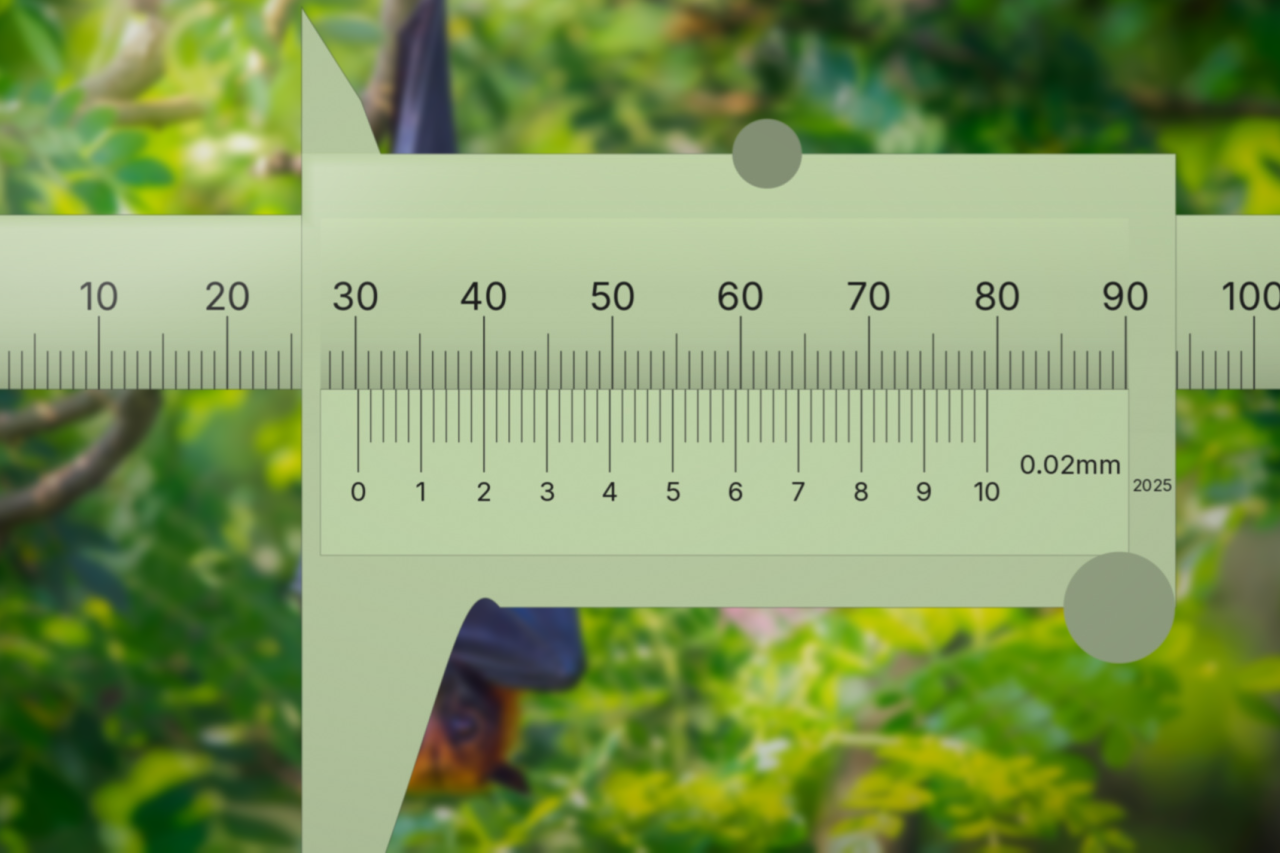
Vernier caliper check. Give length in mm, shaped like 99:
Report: 30.2
